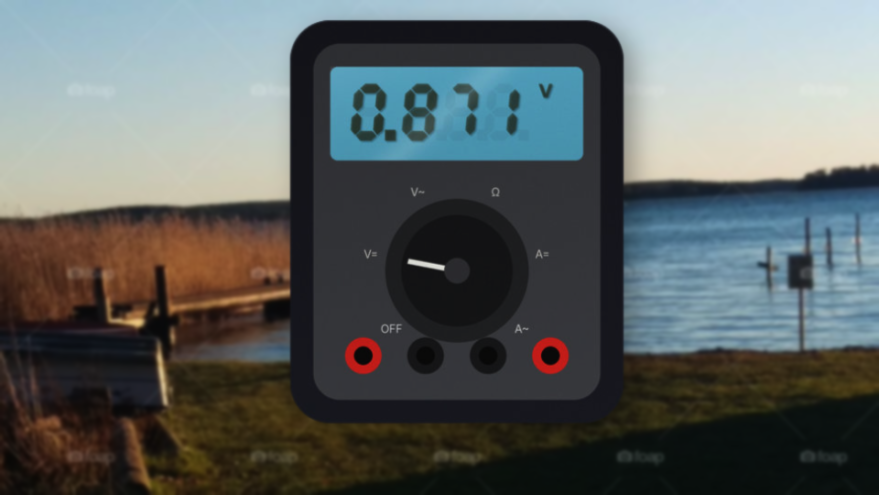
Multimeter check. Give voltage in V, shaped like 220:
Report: 0.871
